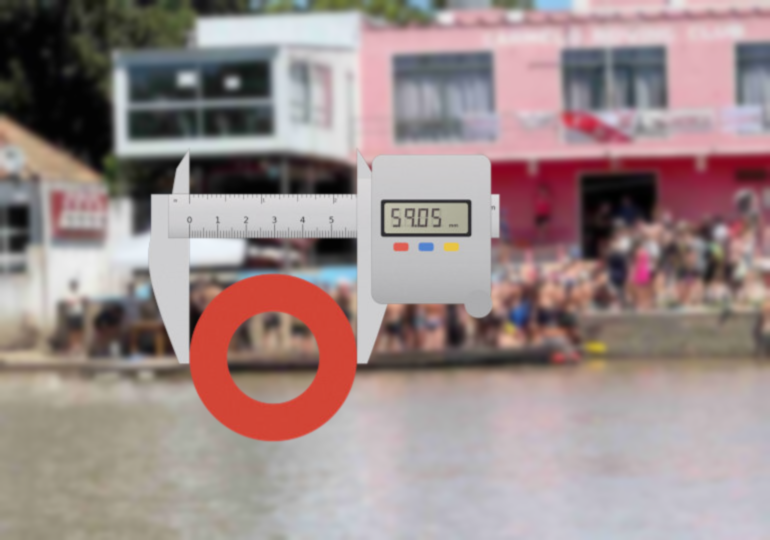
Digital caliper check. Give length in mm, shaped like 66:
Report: 59.05
